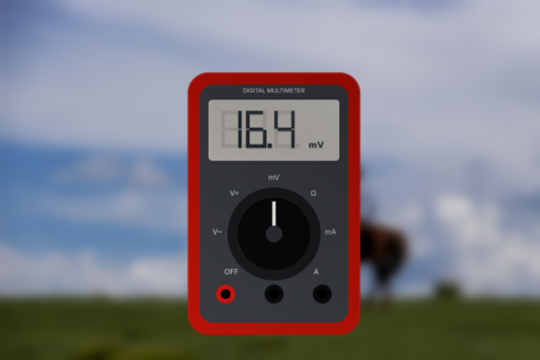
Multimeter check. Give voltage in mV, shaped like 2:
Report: 16.4
